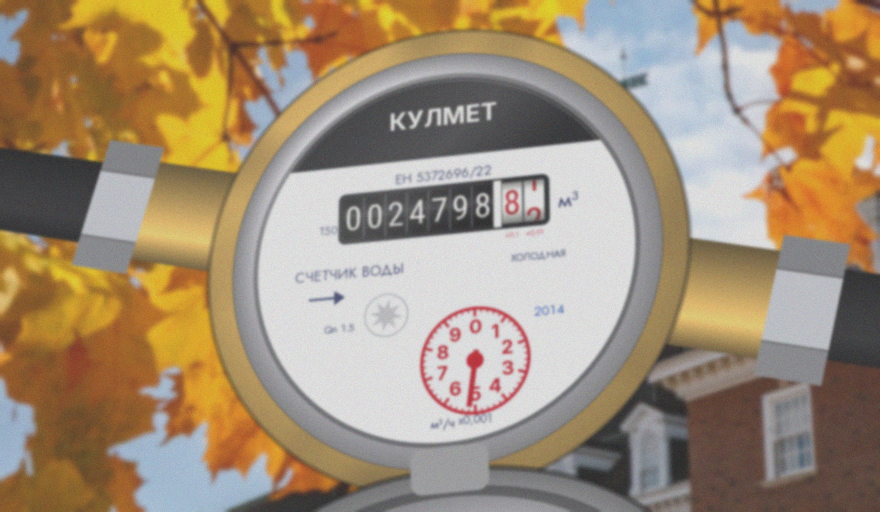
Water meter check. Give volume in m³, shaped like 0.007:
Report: 24798.815
